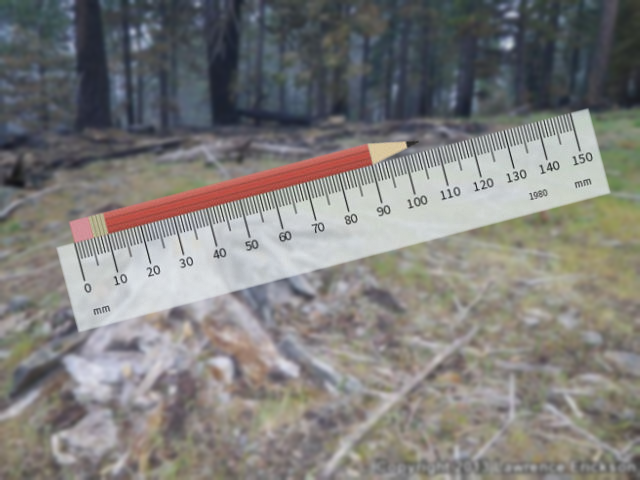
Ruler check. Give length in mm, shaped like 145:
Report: 105
